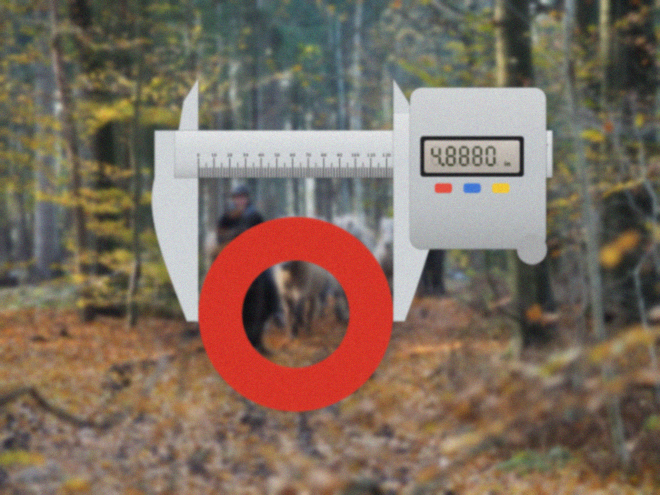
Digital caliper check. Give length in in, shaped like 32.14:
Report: 4.8880
